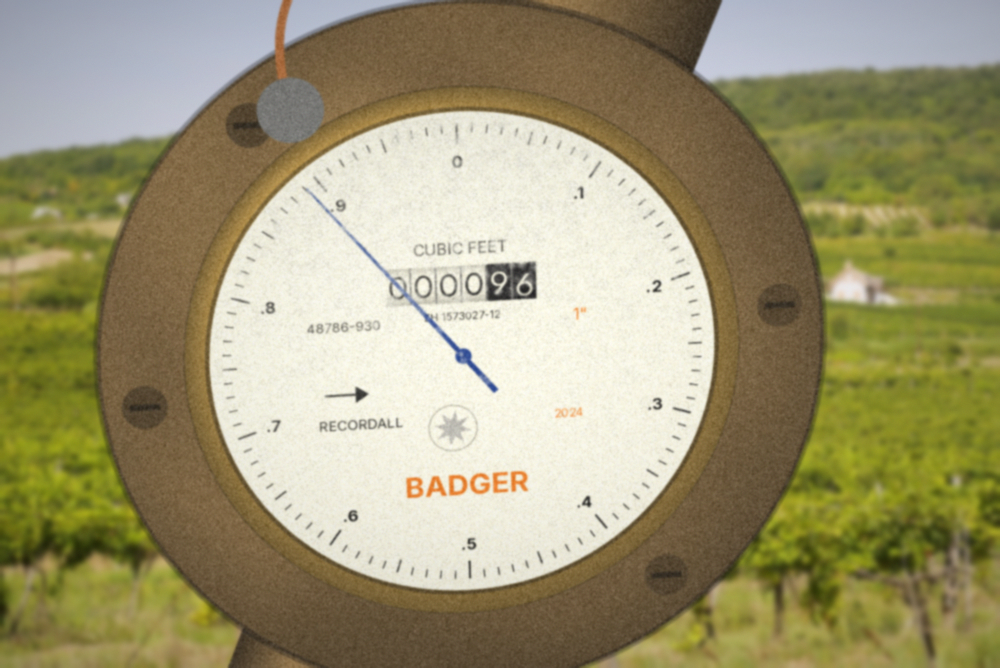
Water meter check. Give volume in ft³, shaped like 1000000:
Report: 95.89
